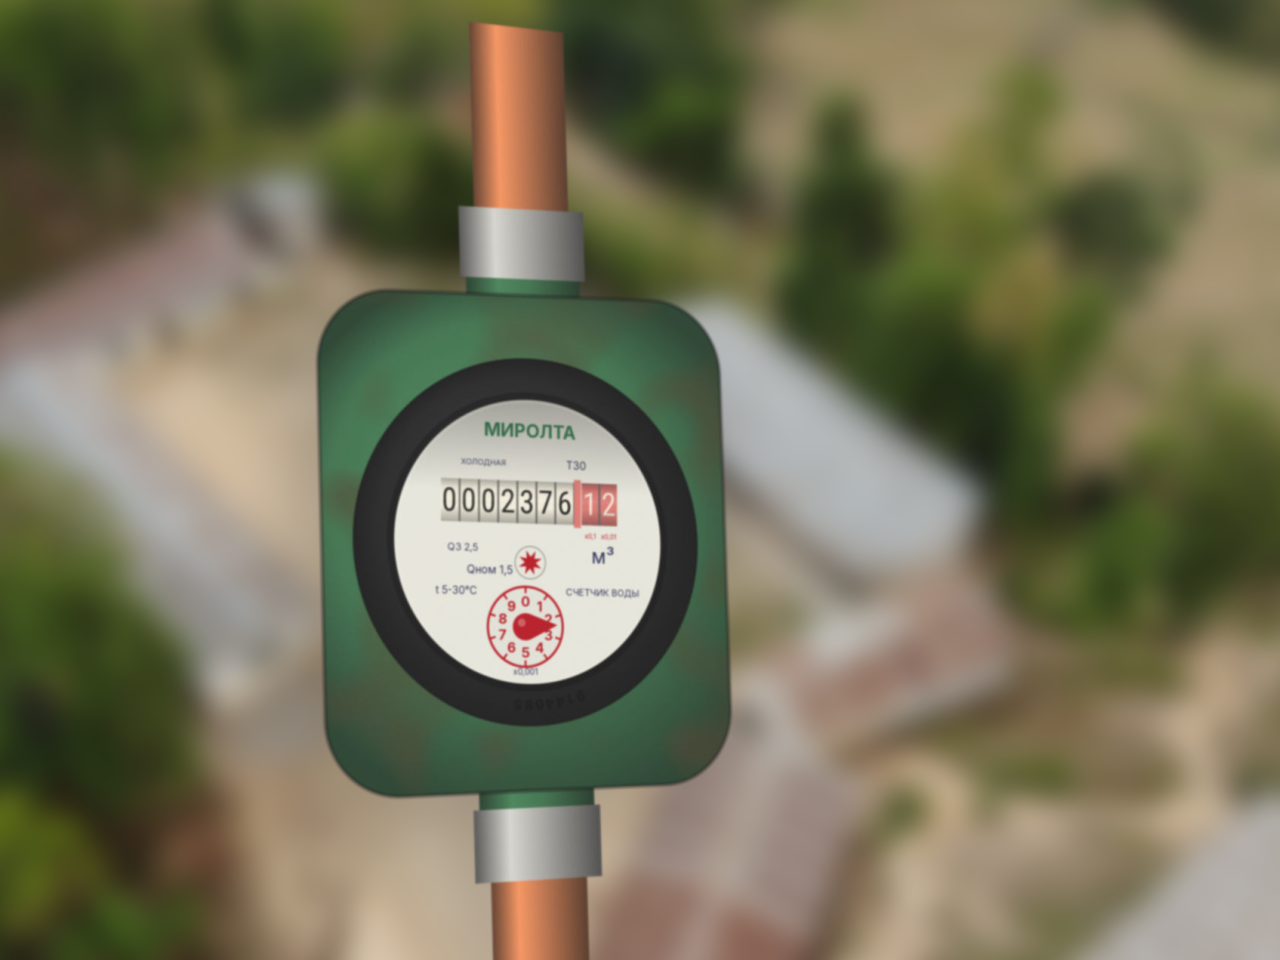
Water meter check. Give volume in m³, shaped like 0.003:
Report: 2376.122
